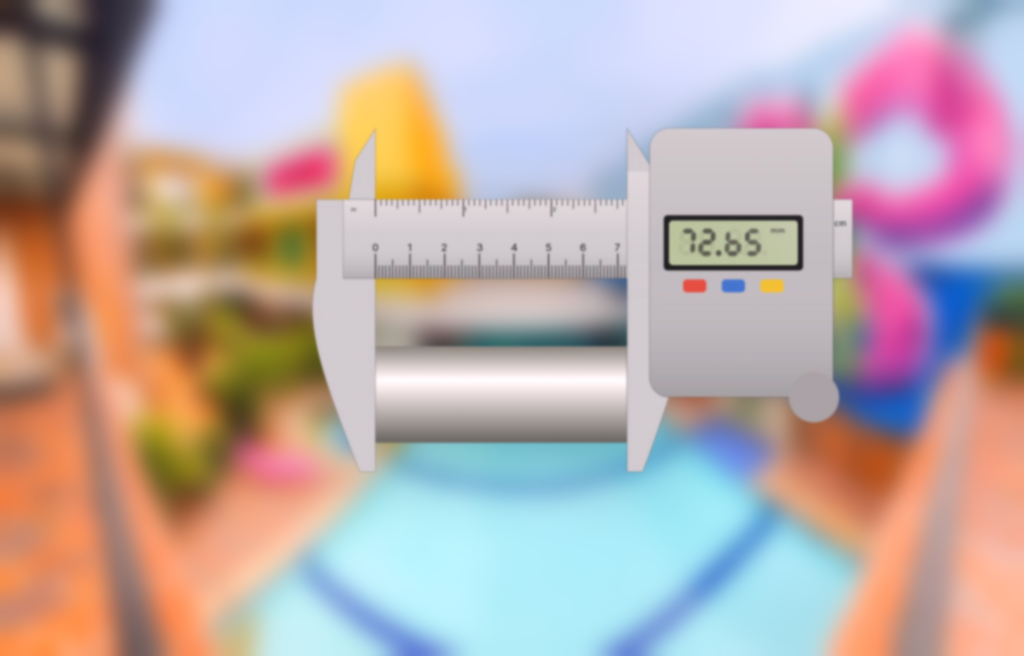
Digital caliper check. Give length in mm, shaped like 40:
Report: 72.65
